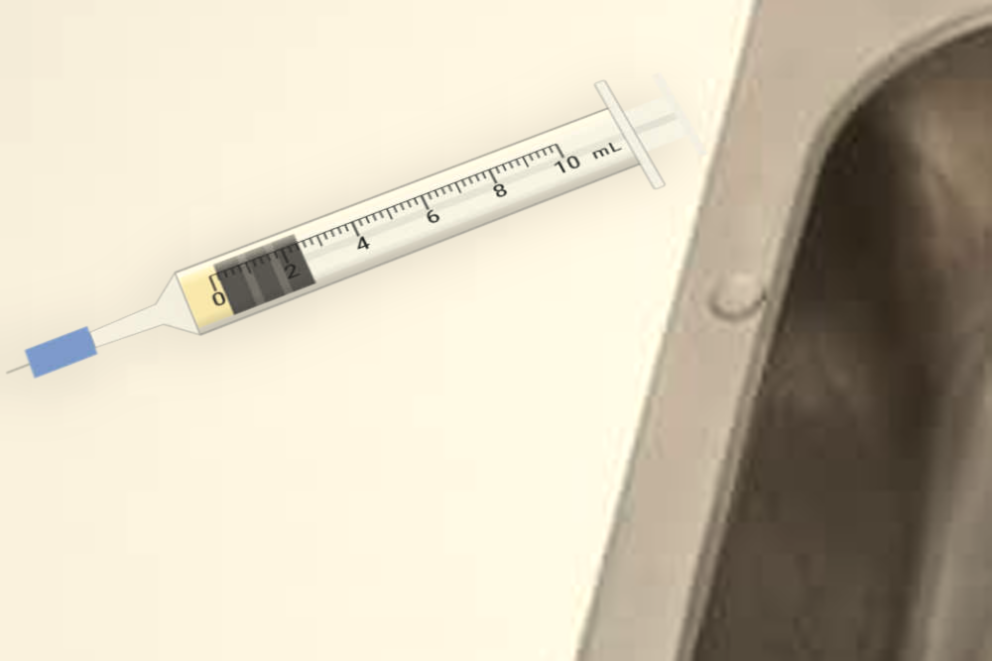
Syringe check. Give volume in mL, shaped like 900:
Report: 0.2
